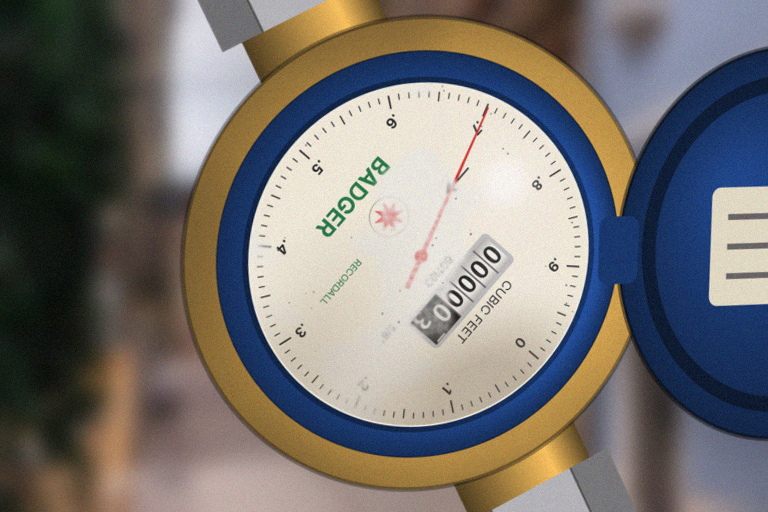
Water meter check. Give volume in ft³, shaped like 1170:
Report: 2.70
